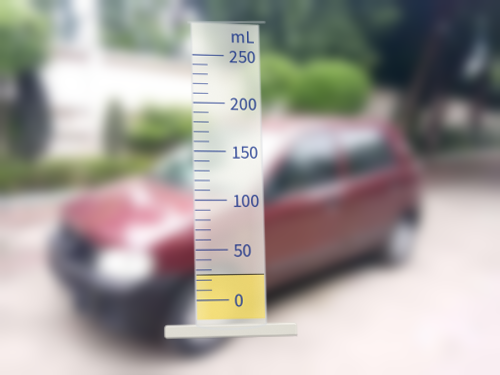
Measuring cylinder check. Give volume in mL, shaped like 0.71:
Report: 25
